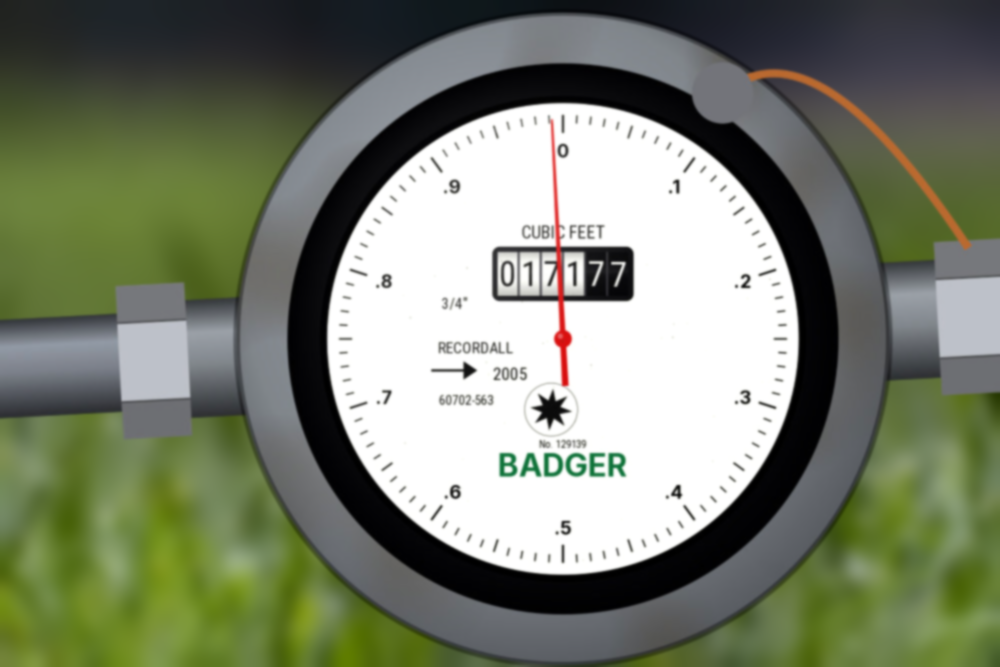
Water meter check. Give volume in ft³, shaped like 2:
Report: 17176.99
